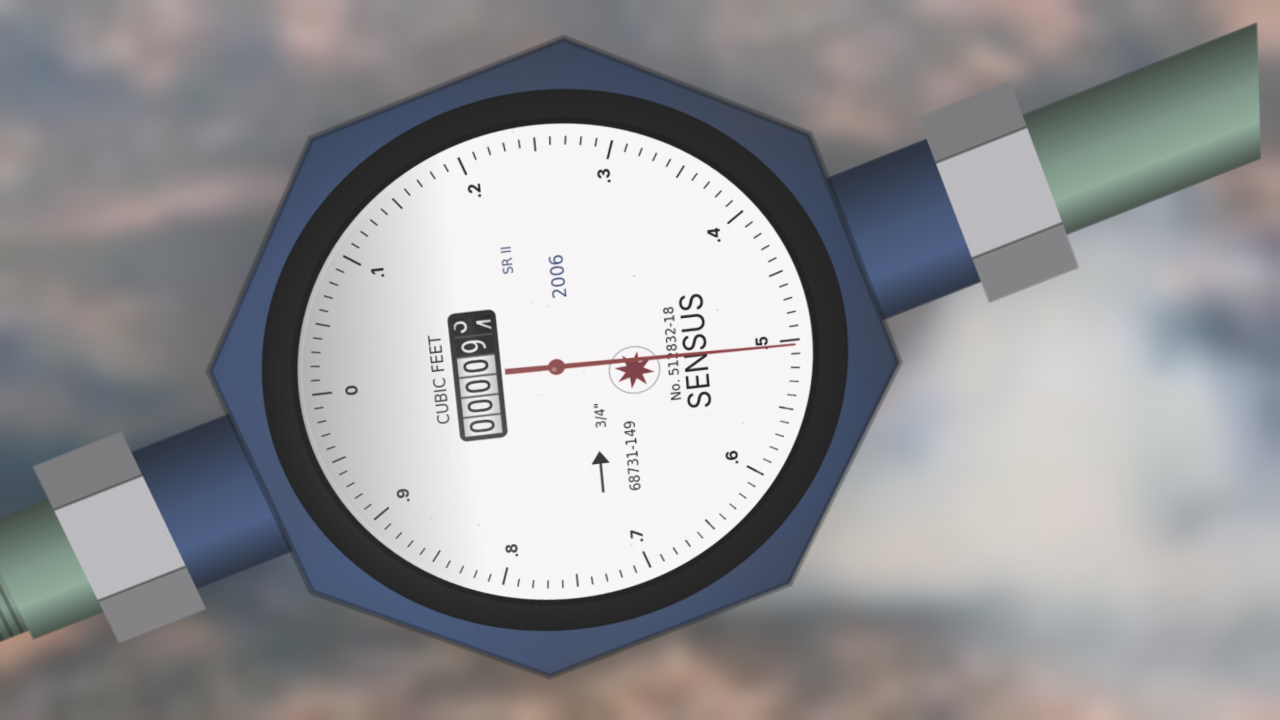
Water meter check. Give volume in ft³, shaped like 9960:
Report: 93.50
